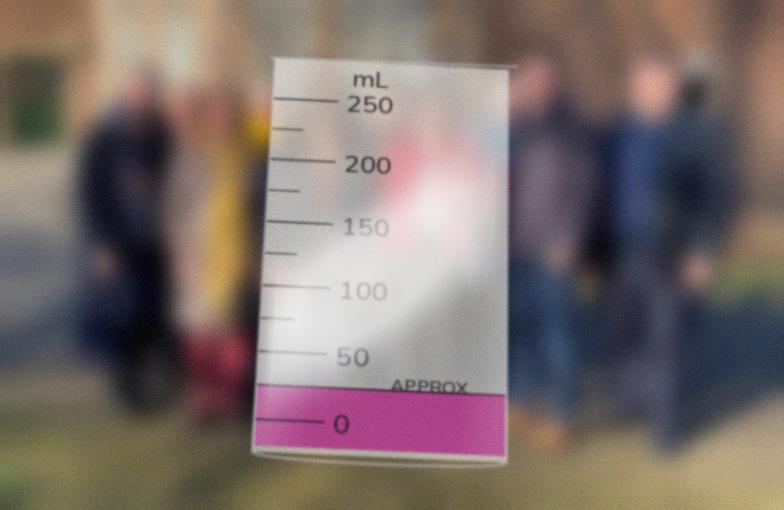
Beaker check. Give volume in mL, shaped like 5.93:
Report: 25
